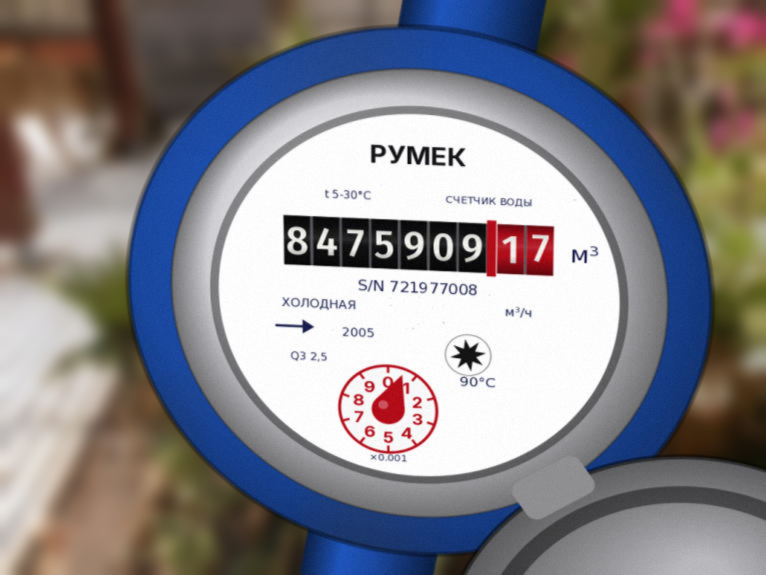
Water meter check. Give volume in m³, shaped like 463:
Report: 8475909.170
